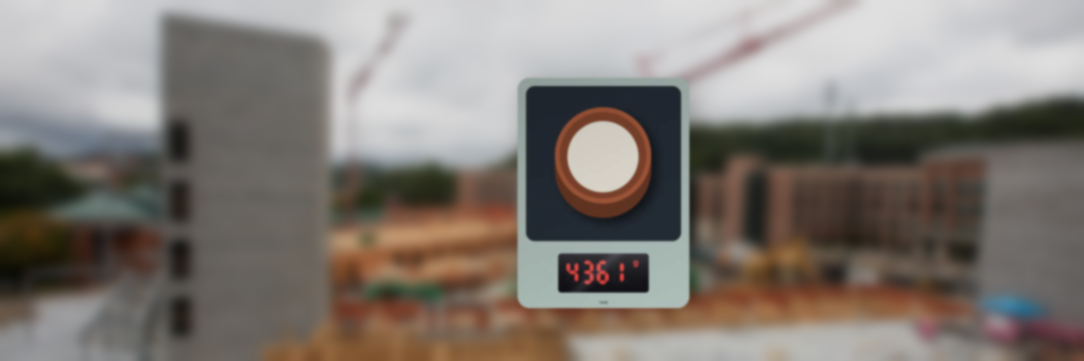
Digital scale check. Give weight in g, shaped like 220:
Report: 4361
